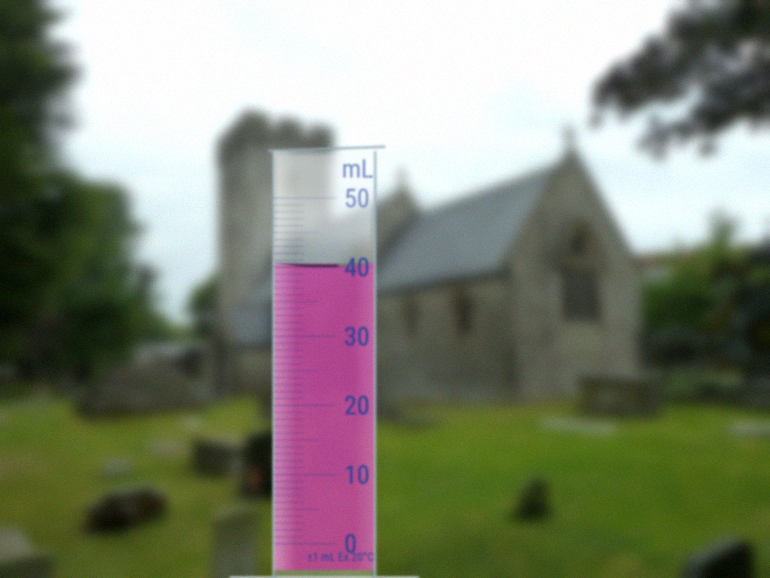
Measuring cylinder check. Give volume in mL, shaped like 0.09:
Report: 40
